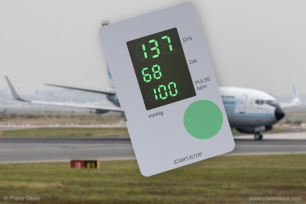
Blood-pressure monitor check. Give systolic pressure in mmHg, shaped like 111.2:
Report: 137
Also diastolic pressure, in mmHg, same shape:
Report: 68
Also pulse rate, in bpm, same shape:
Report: 100
